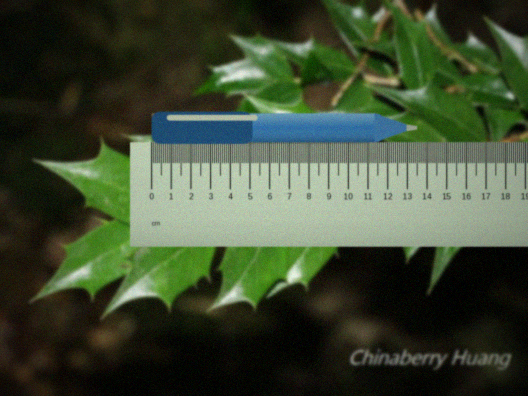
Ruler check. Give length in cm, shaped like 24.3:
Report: 13.5
